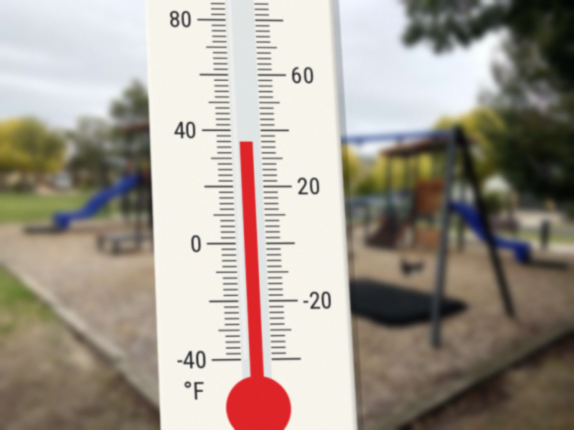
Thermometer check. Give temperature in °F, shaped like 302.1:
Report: 36
